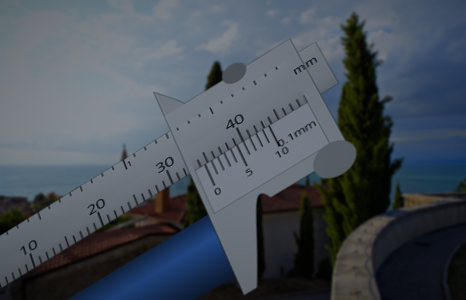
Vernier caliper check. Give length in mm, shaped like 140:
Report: 34.6
